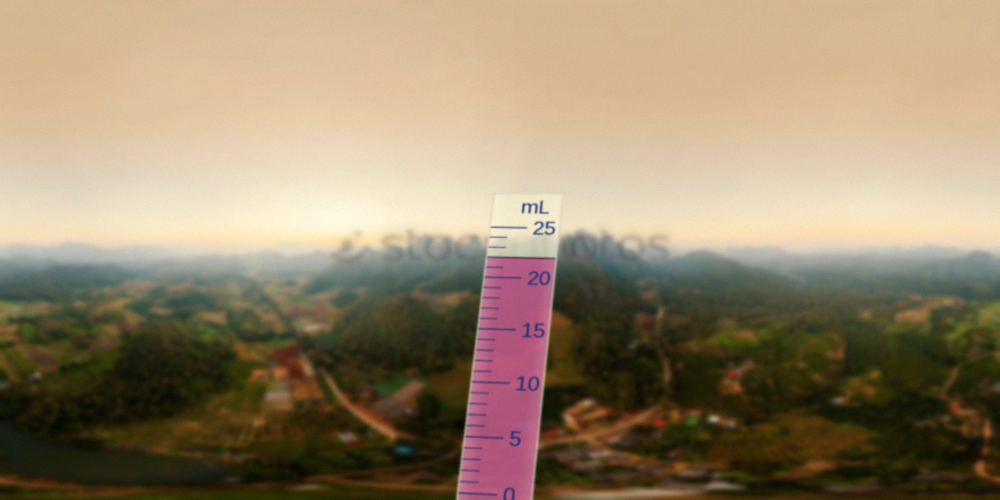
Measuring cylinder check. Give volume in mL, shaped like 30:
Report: 22
